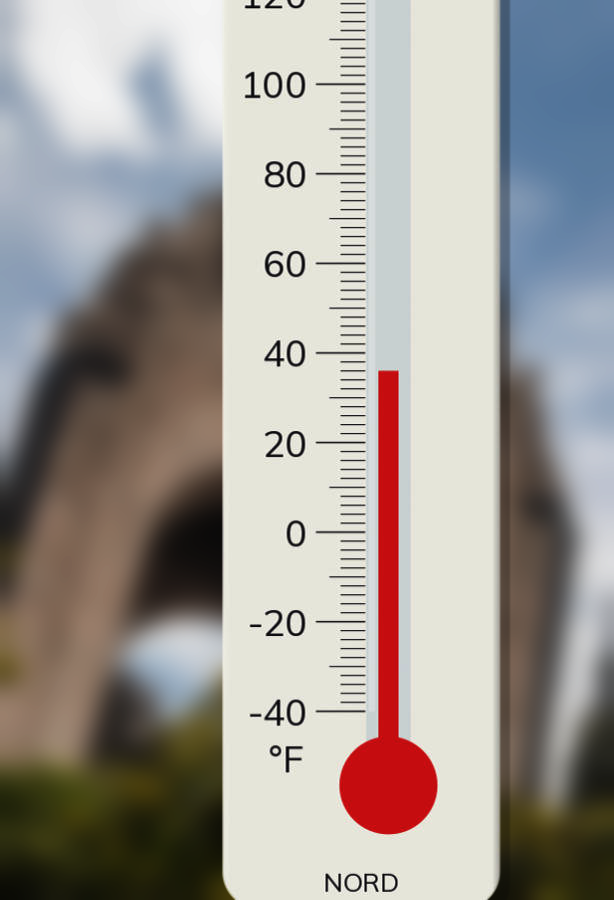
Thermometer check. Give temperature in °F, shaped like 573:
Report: 36
